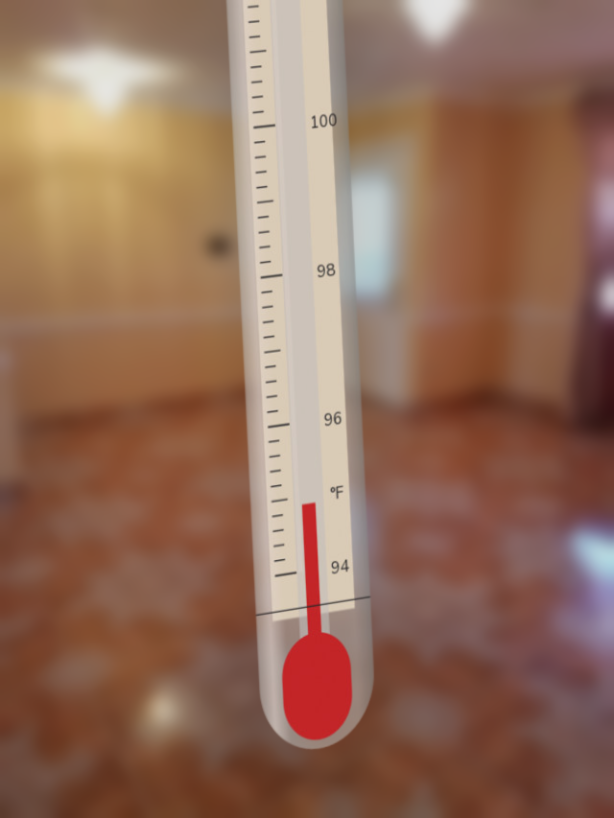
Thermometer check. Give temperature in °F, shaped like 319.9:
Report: 94.9
